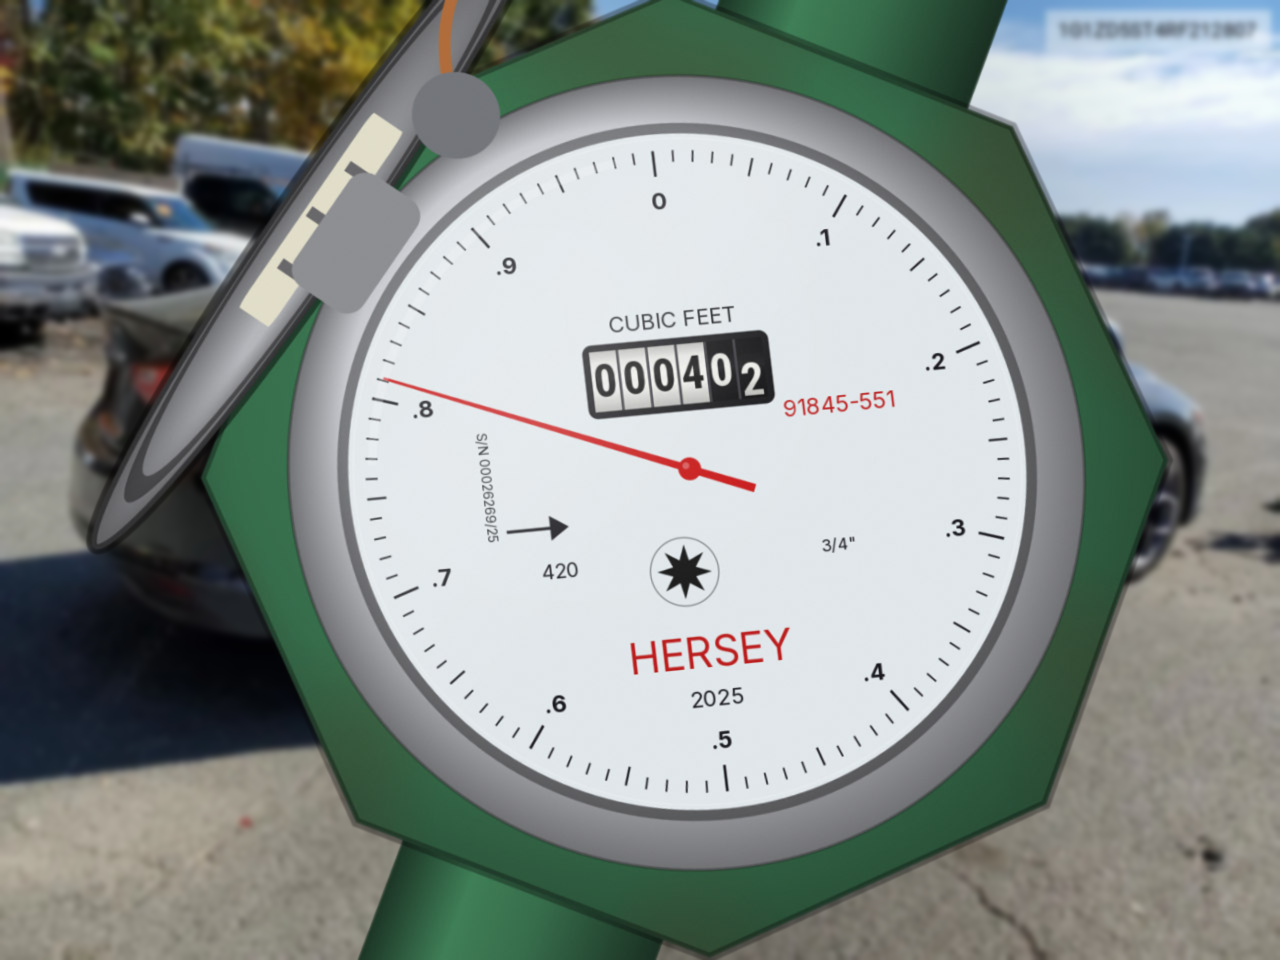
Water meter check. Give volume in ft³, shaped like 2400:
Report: 401.81
